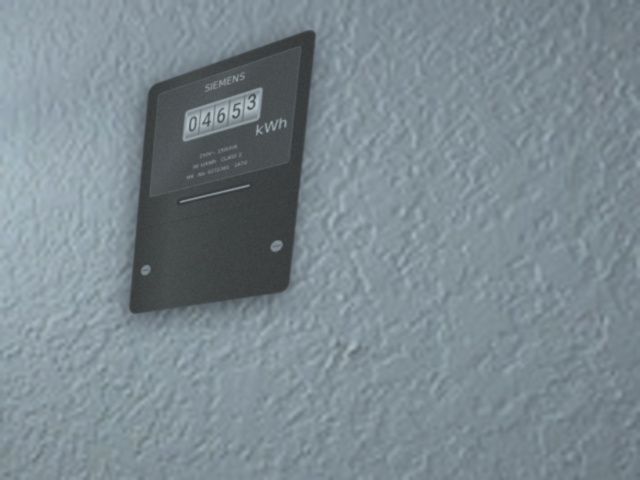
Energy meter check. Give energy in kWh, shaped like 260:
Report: 4653
